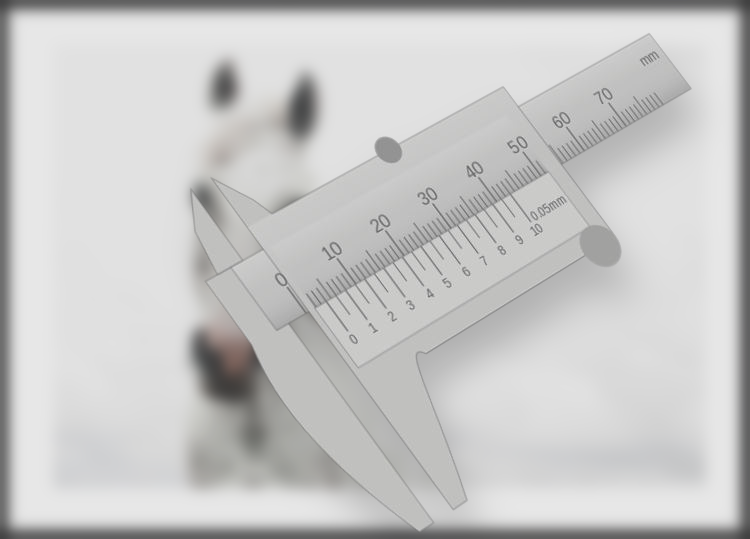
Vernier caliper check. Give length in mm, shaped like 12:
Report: 4.0
